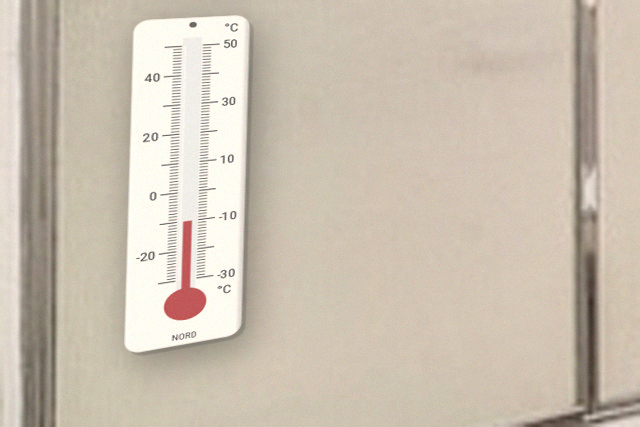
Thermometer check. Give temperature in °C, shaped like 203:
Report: -10
